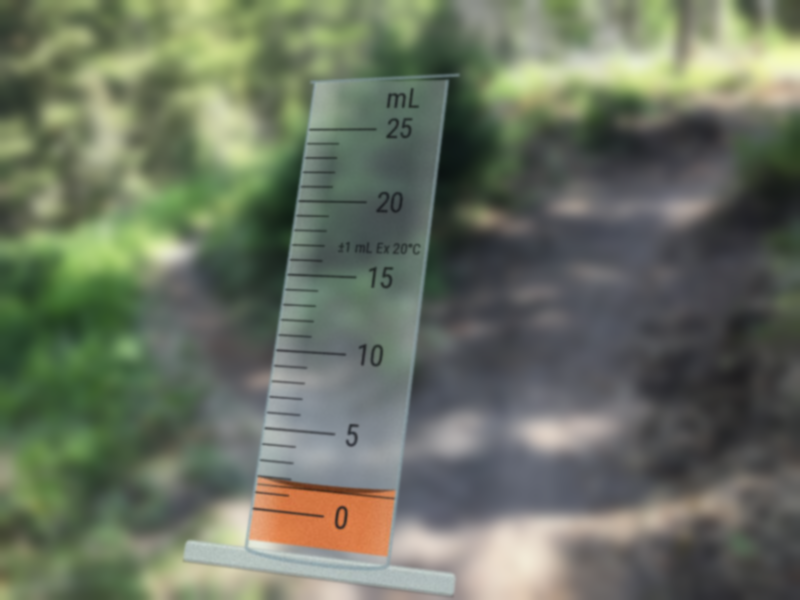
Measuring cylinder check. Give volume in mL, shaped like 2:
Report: 1.5
